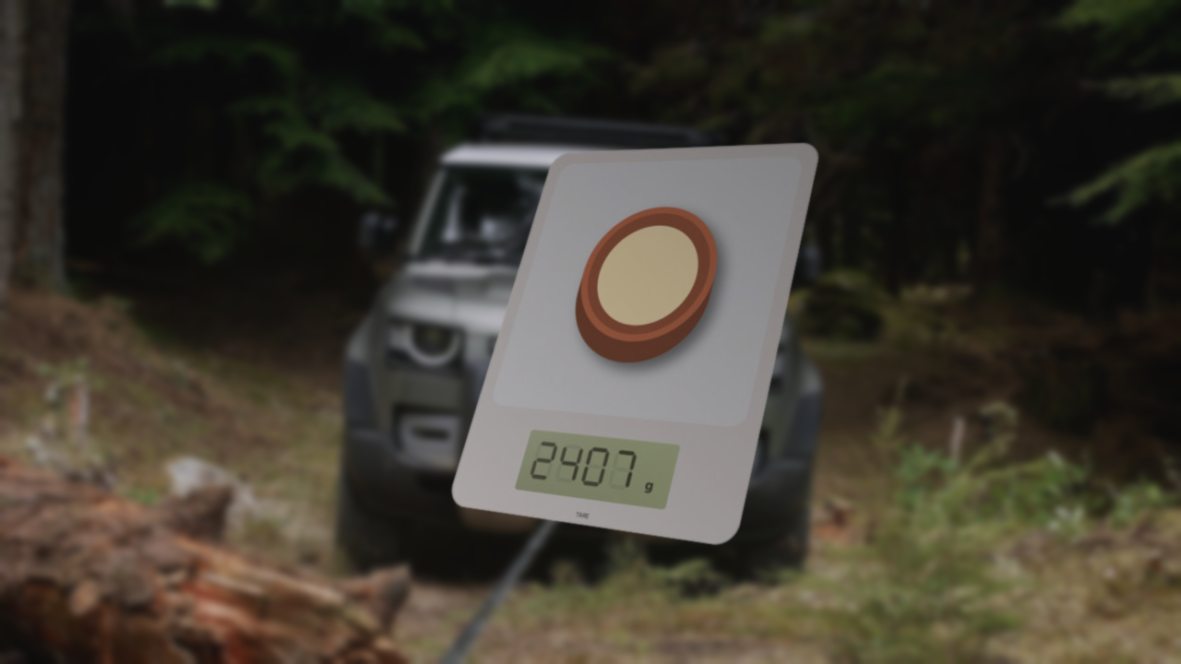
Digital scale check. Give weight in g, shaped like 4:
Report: 2407
